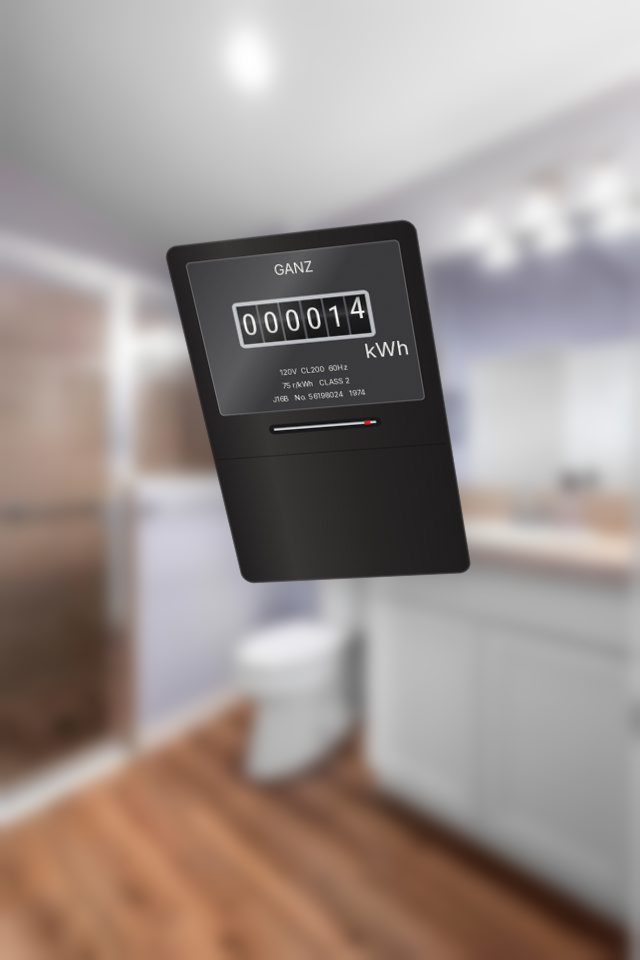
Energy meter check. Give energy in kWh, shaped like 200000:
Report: 14
